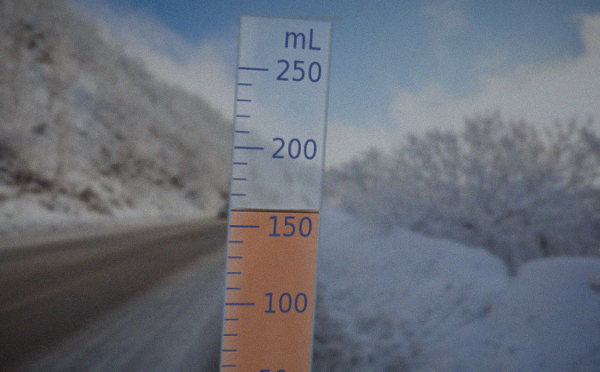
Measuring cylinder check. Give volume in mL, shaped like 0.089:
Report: 160
